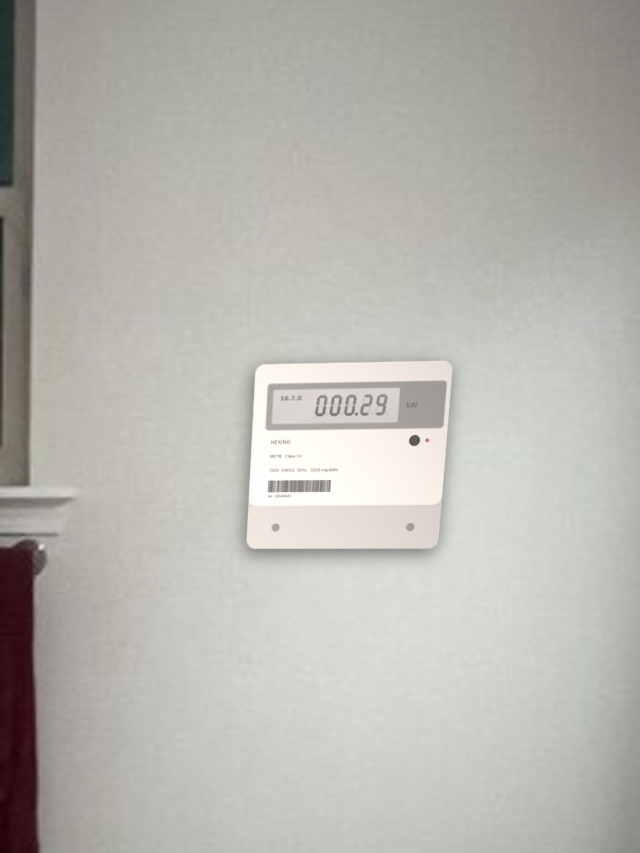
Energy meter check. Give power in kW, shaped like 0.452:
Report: 0.29
